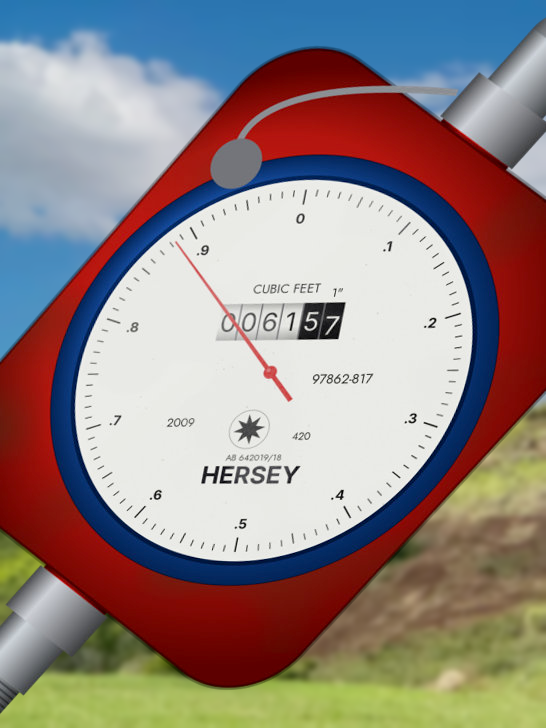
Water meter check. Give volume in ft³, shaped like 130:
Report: 6156.88
